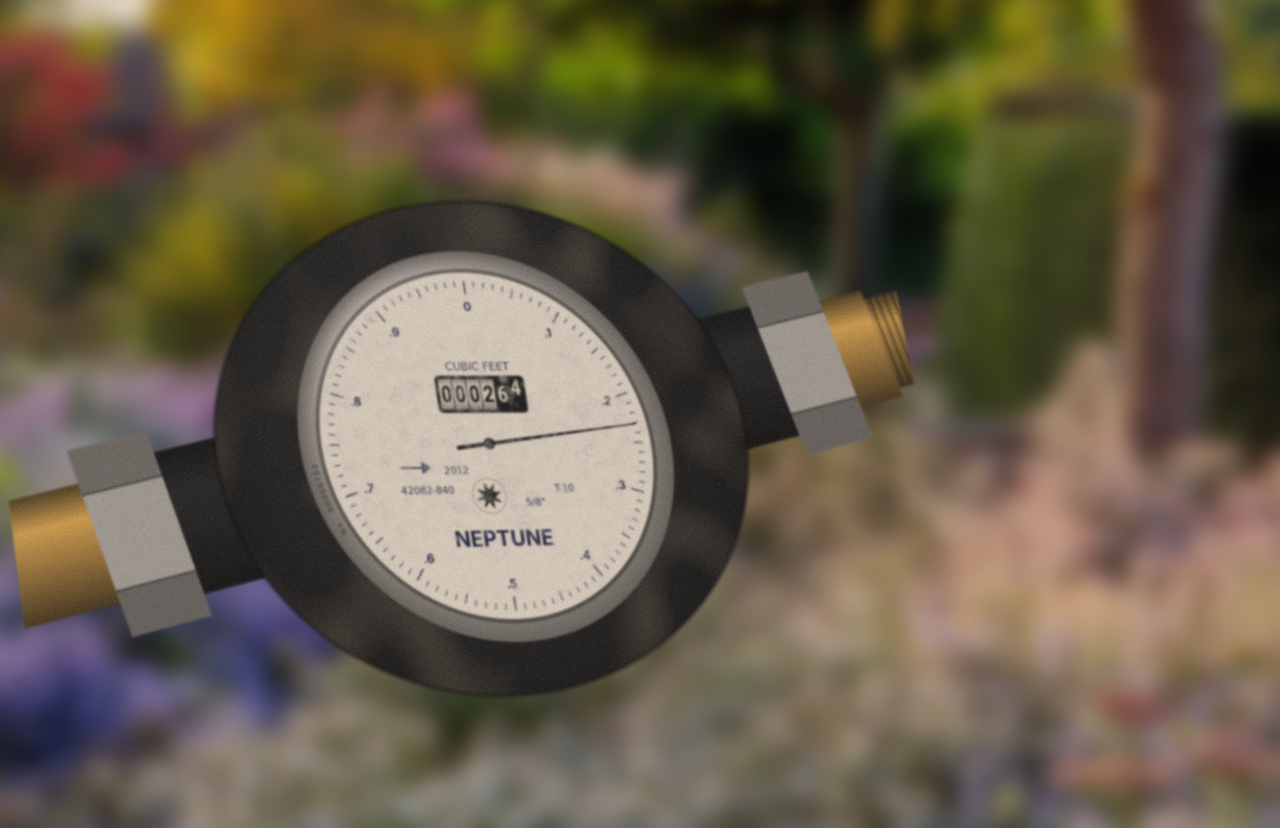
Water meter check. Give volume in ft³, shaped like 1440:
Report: 264.23
